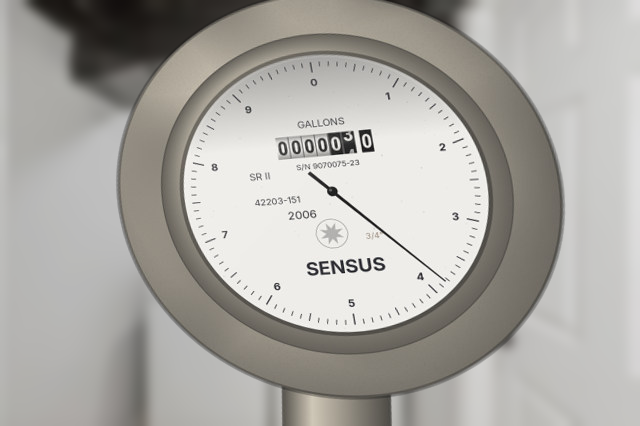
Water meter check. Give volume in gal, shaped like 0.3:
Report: 33.8
